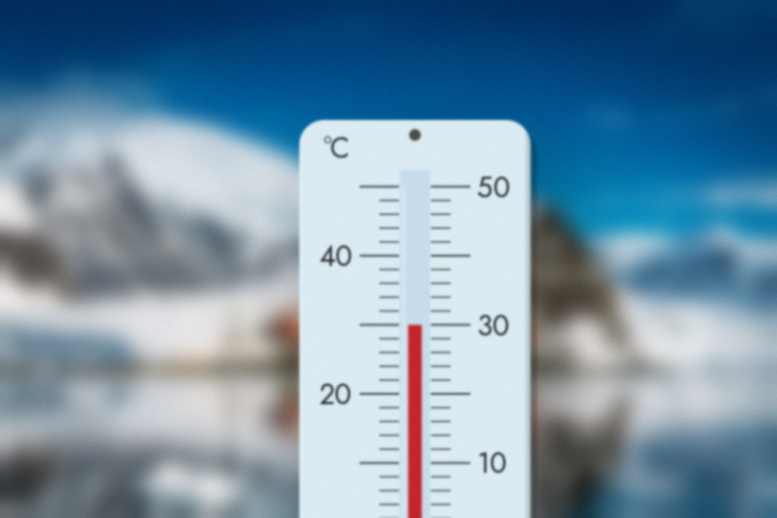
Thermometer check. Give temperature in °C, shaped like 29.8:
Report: 30
